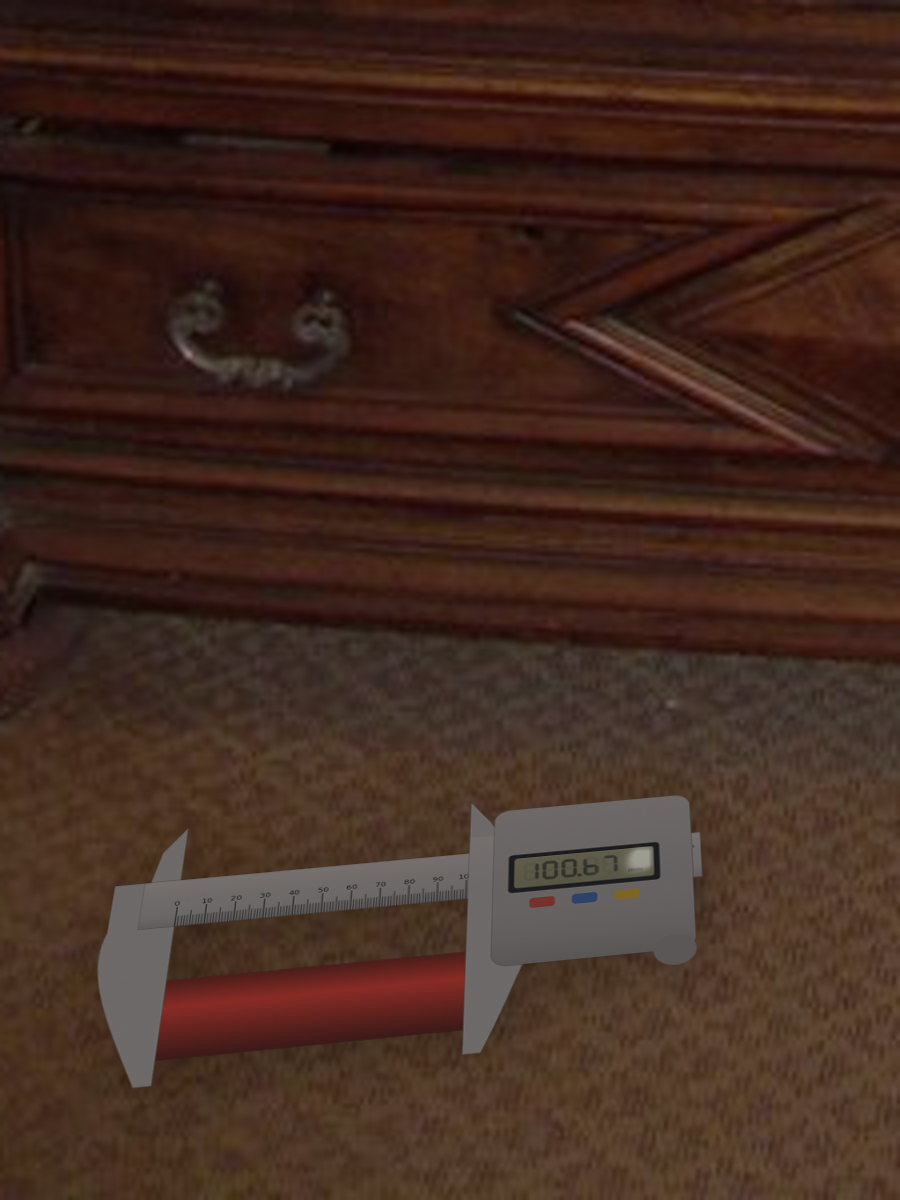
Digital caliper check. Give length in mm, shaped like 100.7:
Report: 100.67
